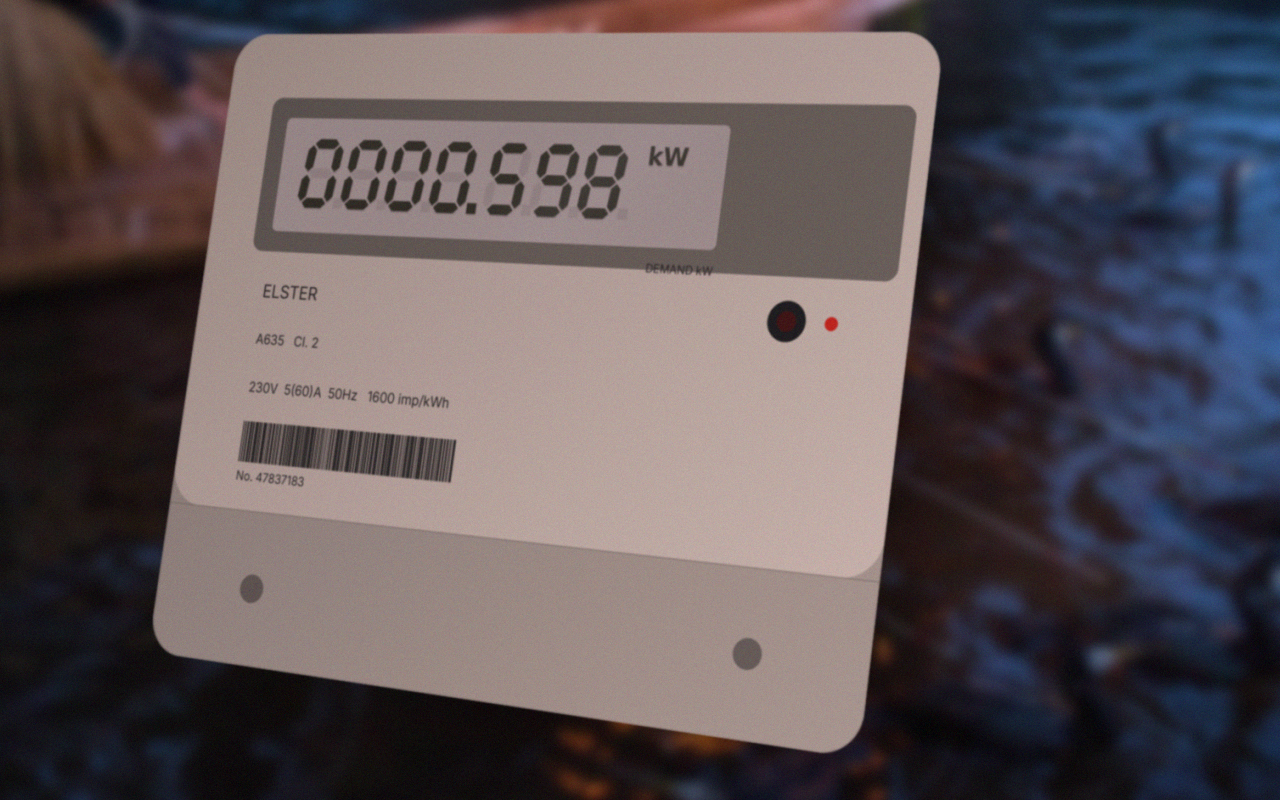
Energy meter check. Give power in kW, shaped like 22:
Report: 0.598
